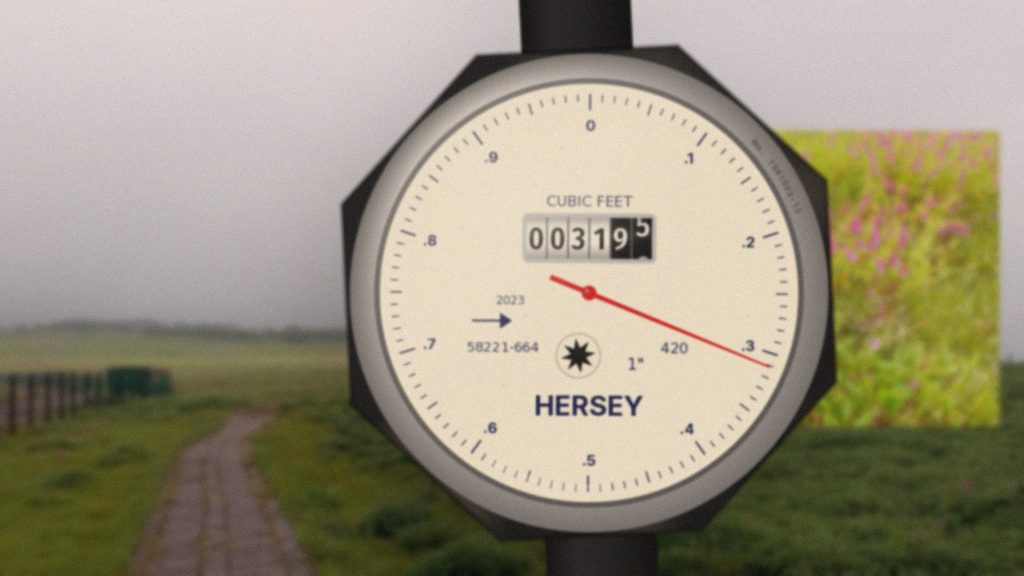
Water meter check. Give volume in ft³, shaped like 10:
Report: 3195.31
